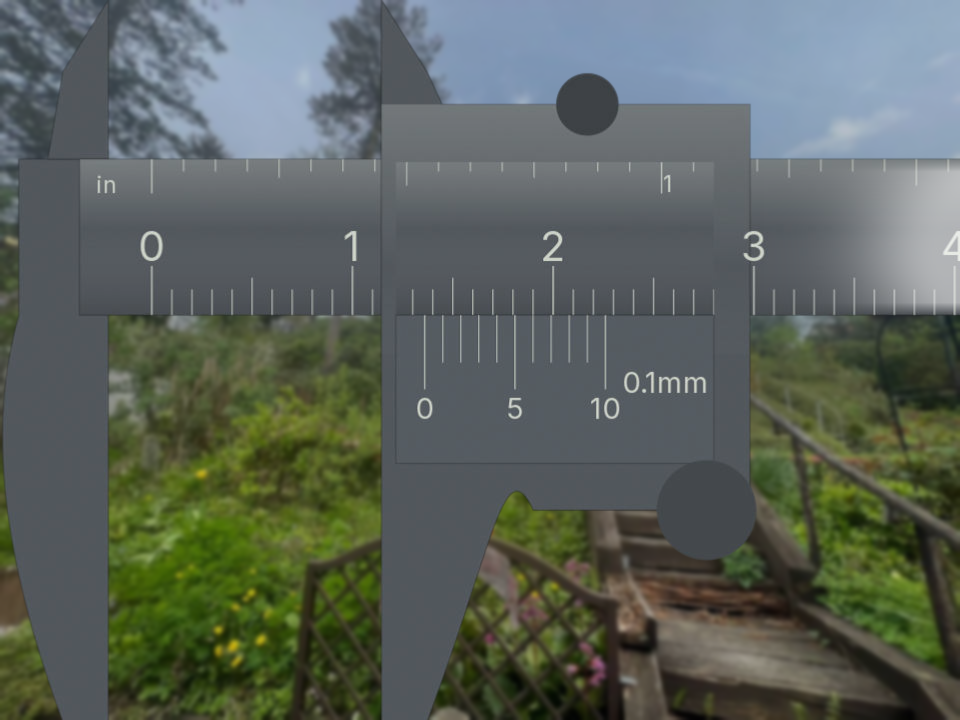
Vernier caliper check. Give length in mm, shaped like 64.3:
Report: 13.6
